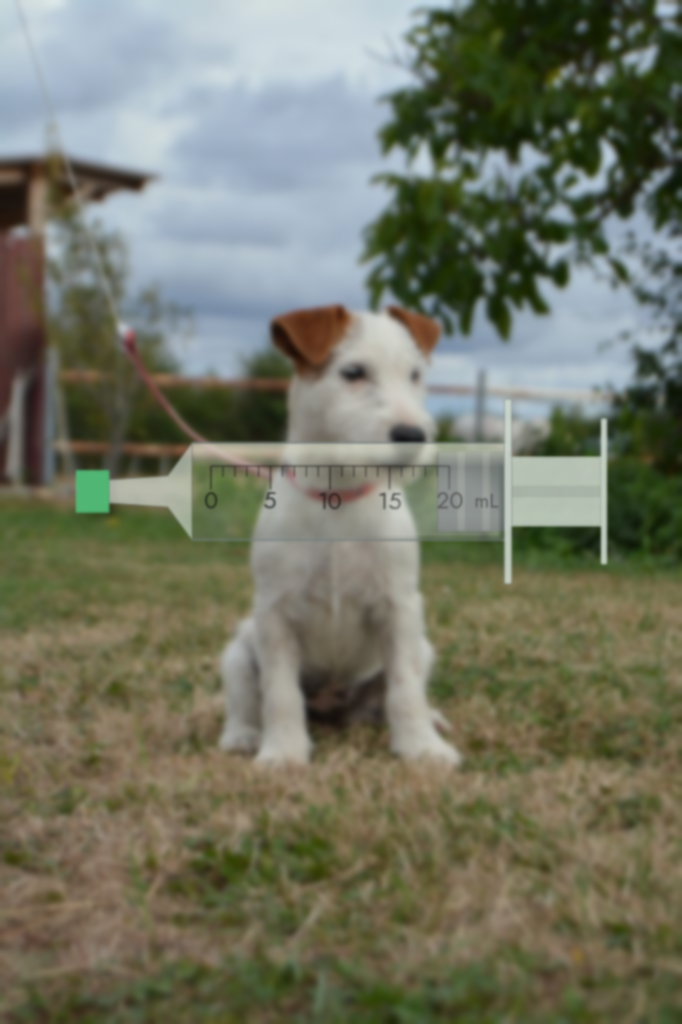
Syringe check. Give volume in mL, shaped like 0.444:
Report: 19
